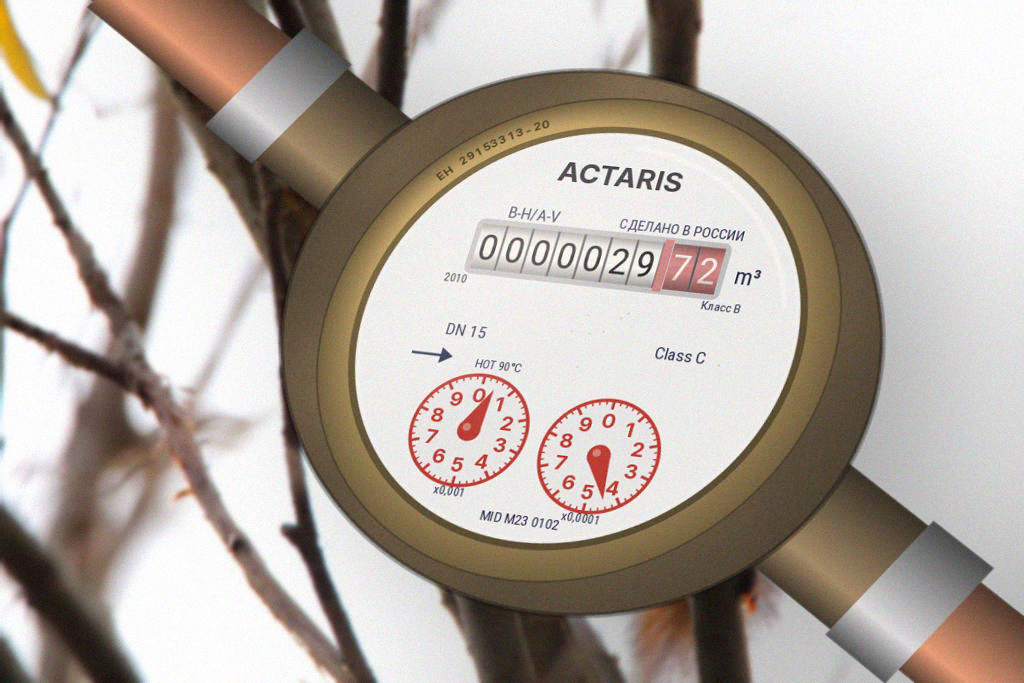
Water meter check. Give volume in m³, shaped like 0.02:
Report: 29.7204
